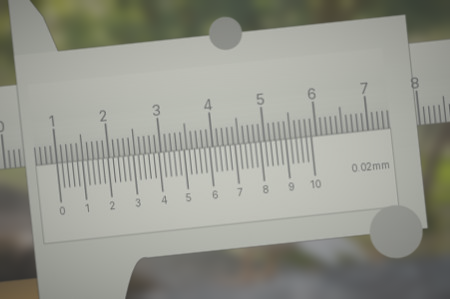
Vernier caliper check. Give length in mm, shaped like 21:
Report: 10.0
